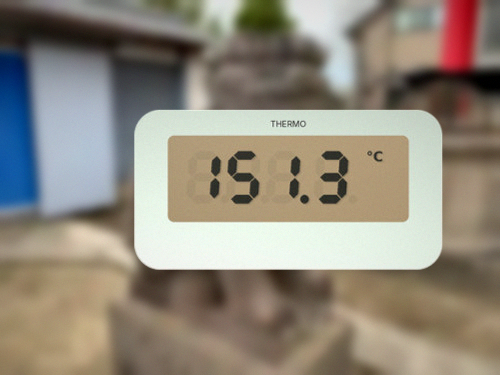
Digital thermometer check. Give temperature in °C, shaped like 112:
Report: 151.3
